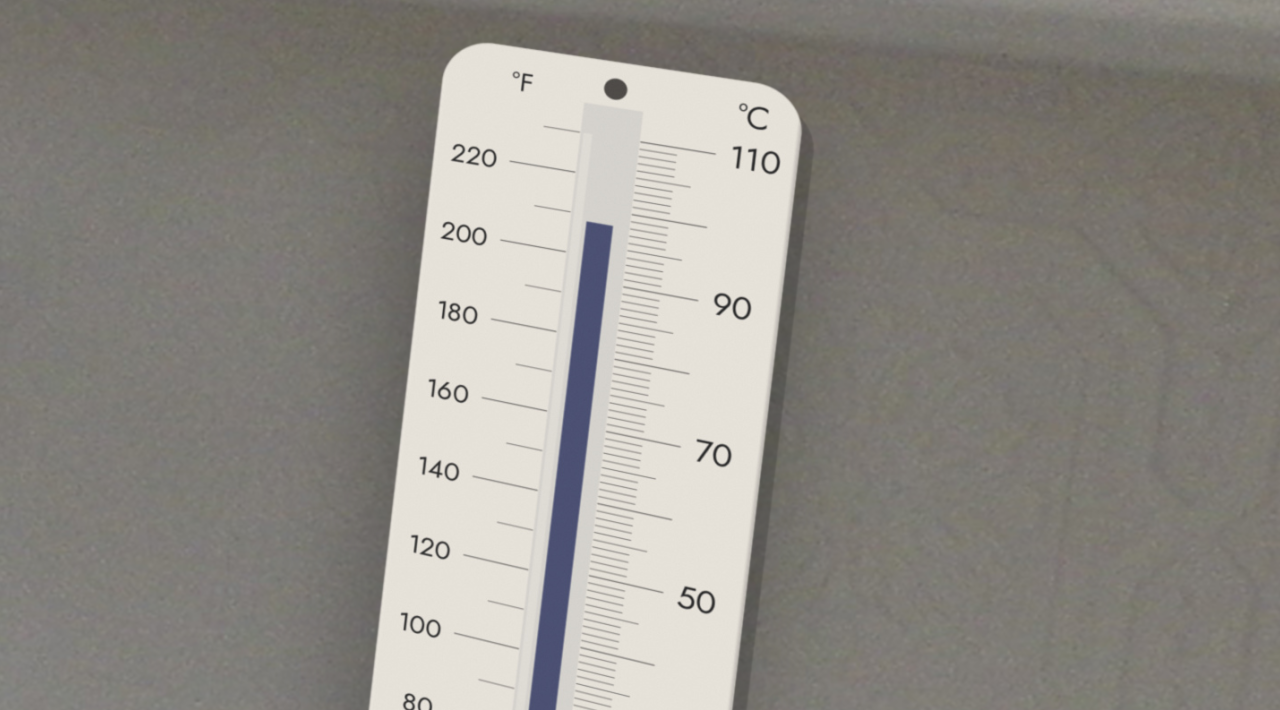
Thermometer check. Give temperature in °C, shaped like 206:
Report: 98
